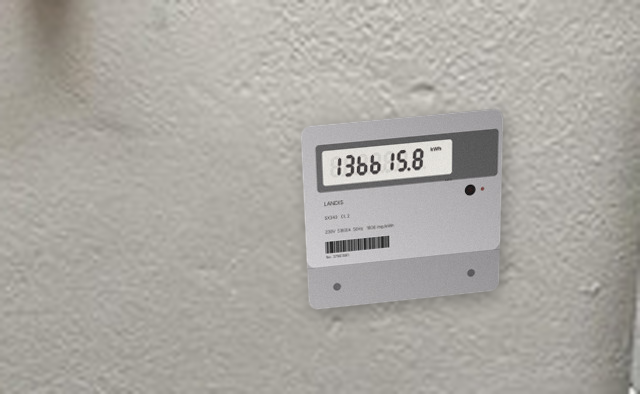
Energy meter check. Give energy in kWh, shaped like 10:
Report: 136615.8
